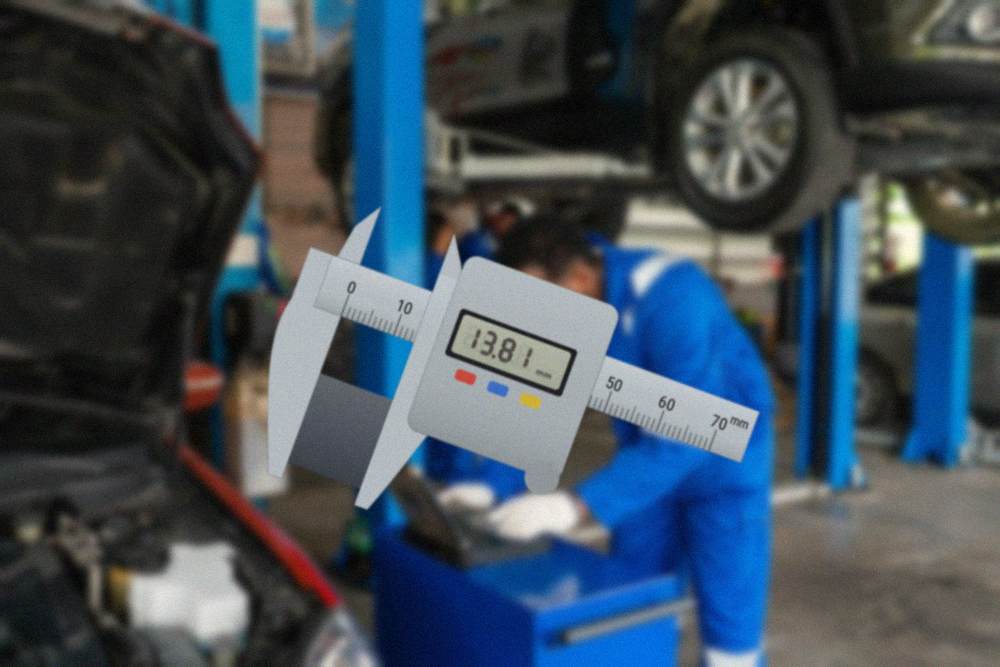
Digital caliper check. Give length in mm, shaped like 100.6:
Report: 13.81
